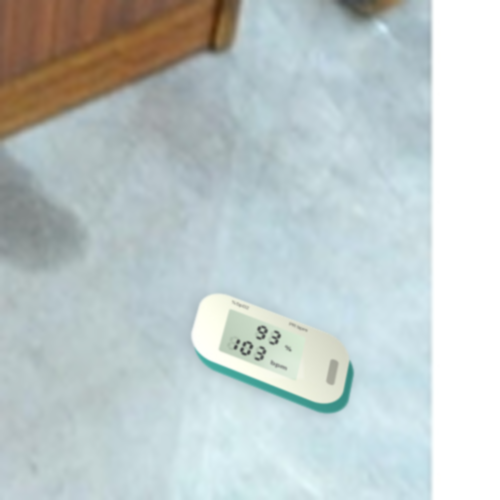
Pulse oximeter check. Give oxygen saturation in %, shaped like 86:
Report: 93
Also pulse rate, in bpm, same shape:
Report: 103
